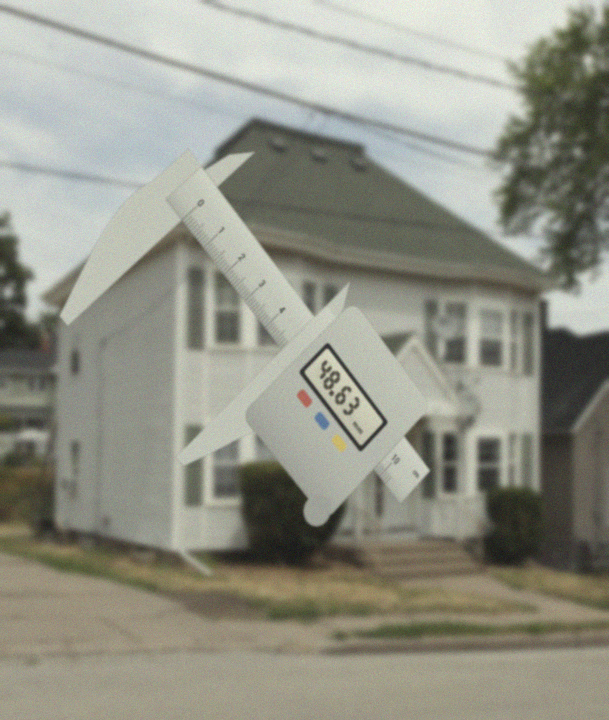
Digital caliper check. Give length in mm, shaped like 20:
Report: 48.63
